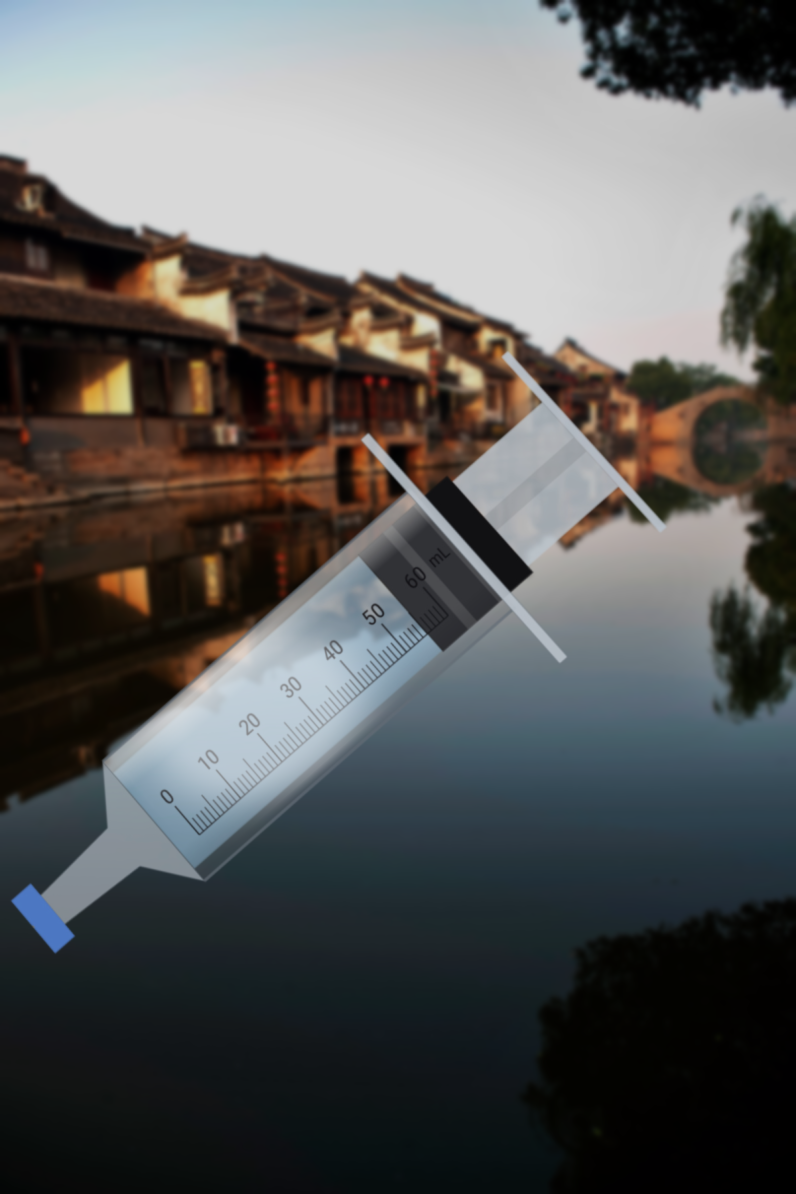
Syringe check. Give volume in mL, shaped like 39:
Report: 55
